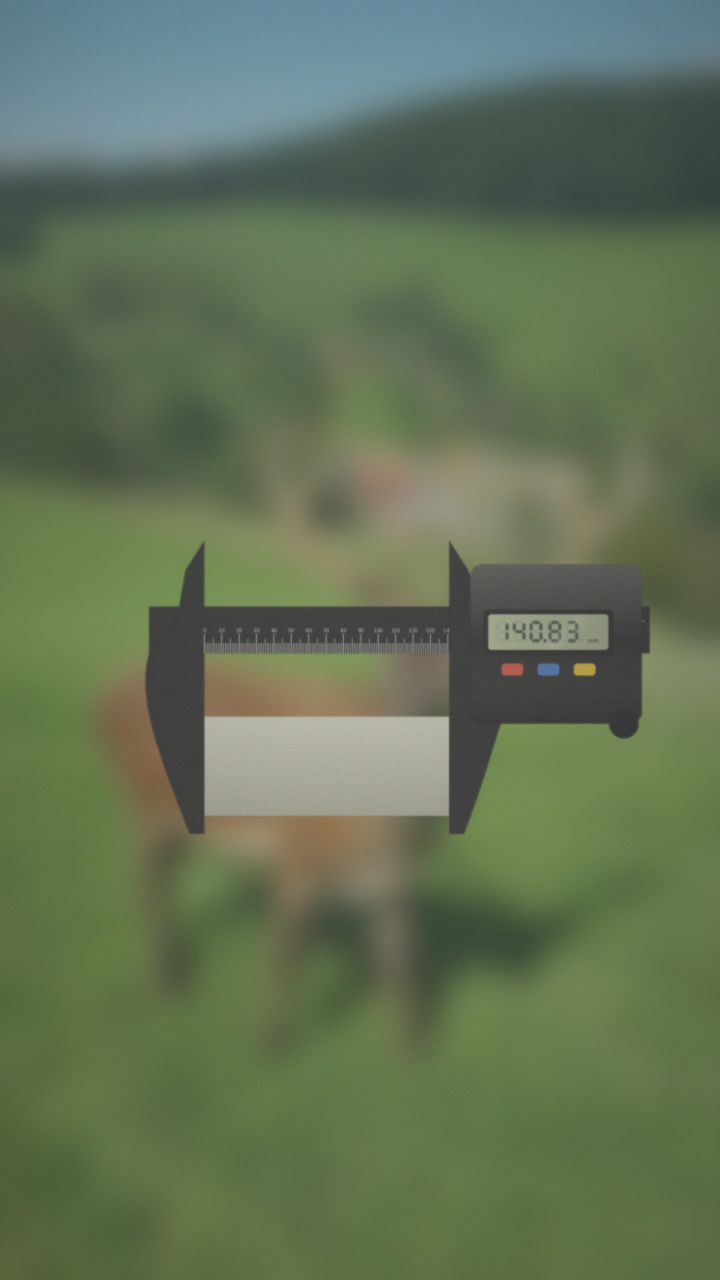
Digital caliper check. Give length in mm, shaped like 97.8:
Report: 140.83
